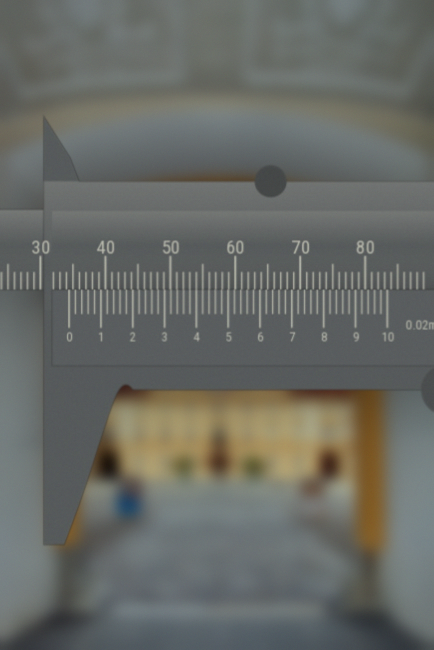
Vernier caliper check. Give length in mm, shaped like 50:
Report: 34.4
